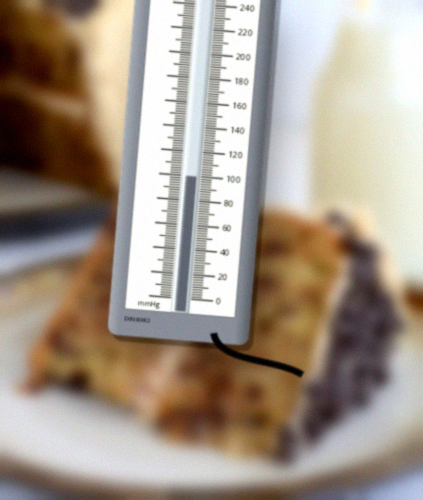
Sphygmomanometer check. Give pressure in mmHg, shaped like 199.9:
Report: 100
